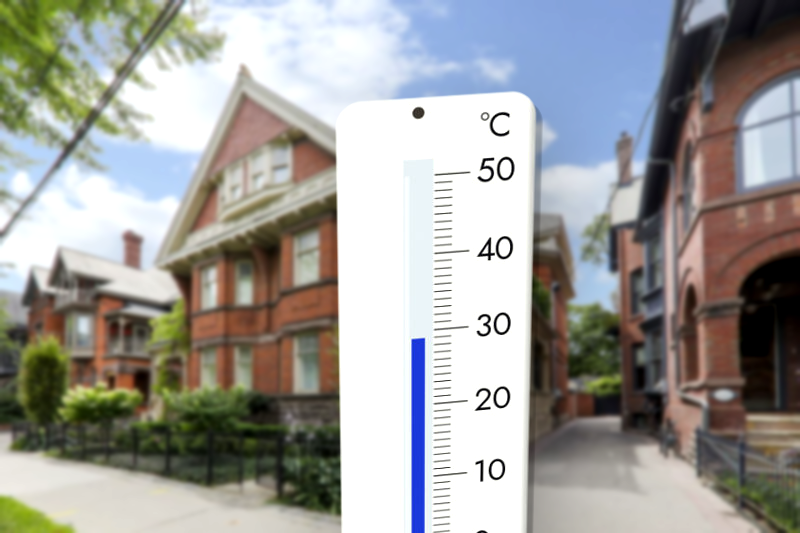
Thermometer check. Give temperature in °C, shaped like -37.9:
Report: 29
